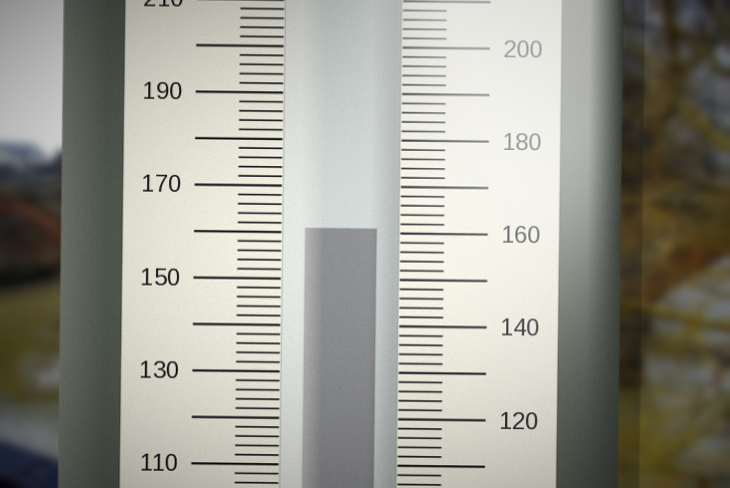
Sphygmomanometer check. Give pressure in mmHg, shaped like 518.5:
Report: 161
